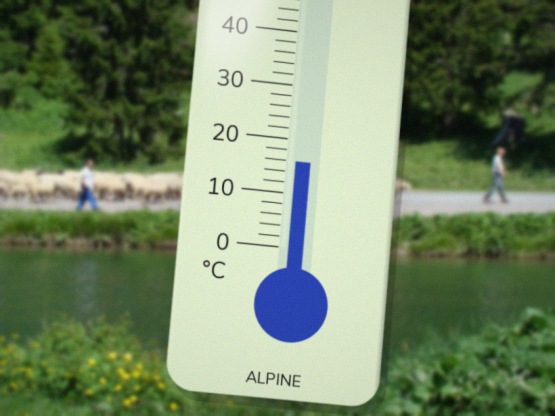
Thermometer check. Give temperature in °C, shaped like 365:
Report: 16
